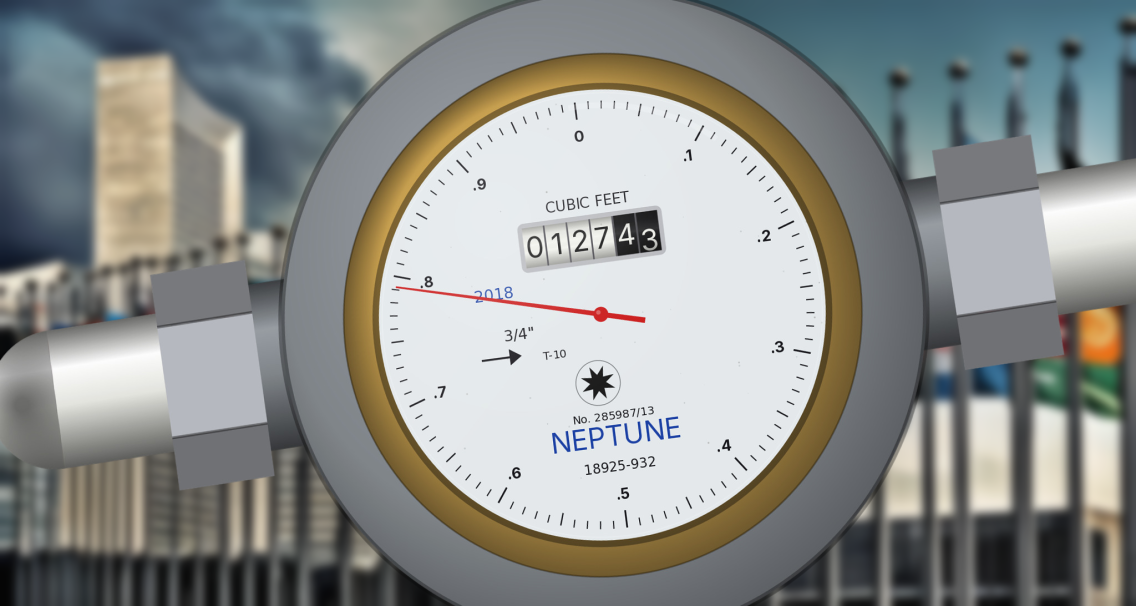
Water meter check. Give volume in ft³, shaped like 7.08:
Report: 12742.79
